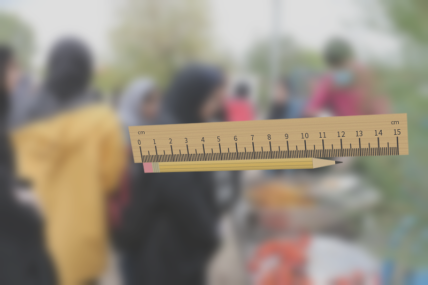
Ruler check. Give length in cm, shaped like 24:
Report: 12
